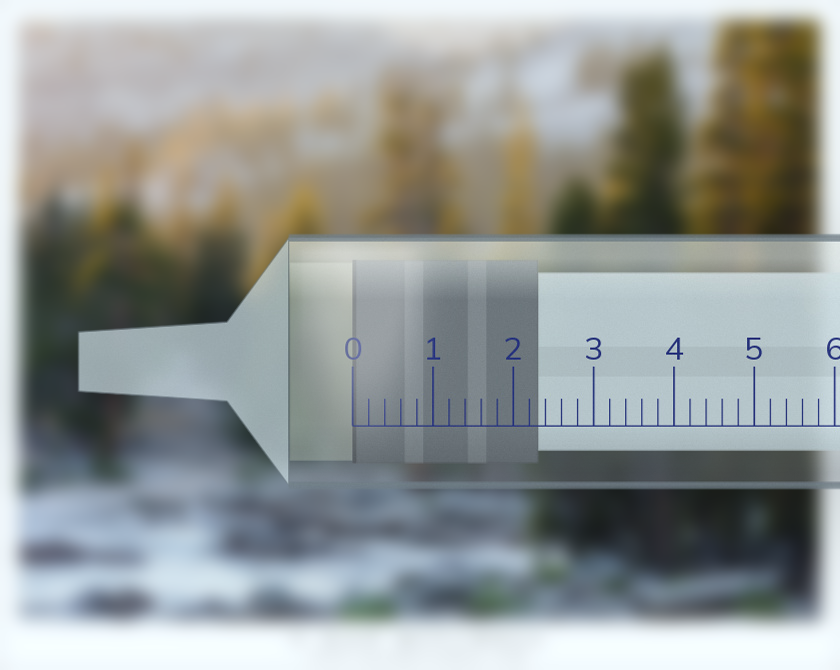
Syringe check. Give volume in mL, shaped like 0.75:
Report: 0
